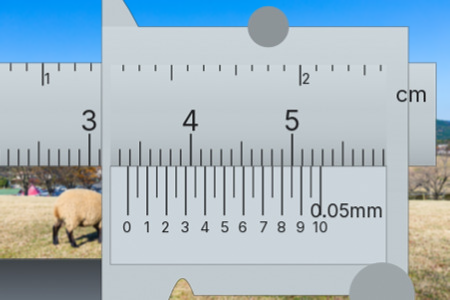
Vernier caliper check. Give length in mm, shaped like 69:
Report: 33.8
